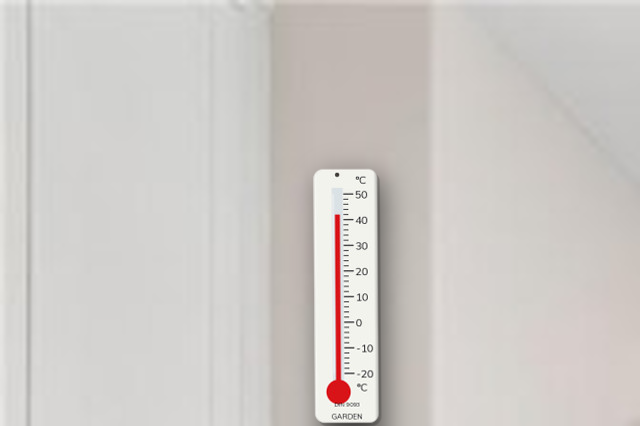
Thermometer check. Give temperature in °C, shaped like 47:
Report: 42
